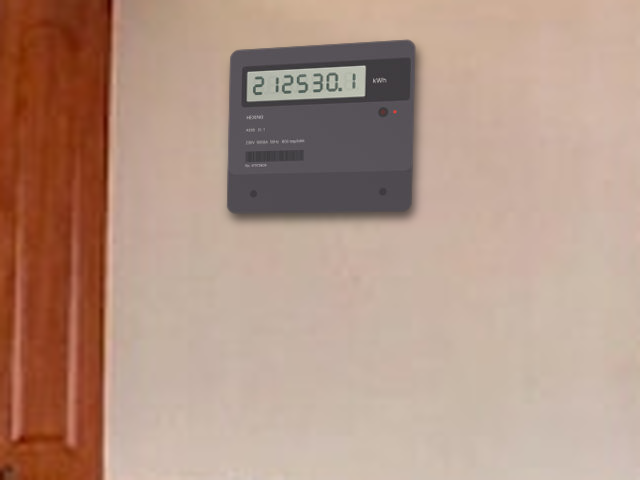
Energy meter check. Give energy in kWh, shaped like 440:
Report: 212530.1
